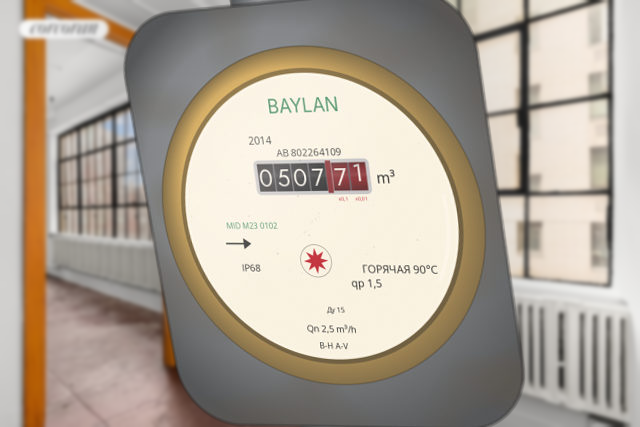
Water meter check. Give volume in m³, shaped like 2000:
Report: 507.71
